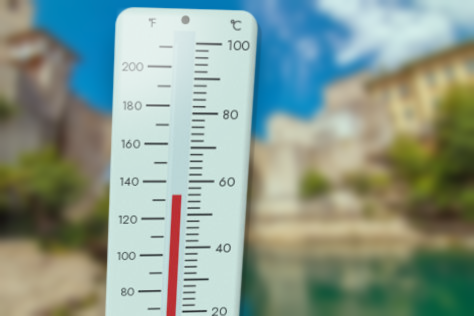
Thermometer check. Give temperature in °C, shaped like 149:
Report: 56
